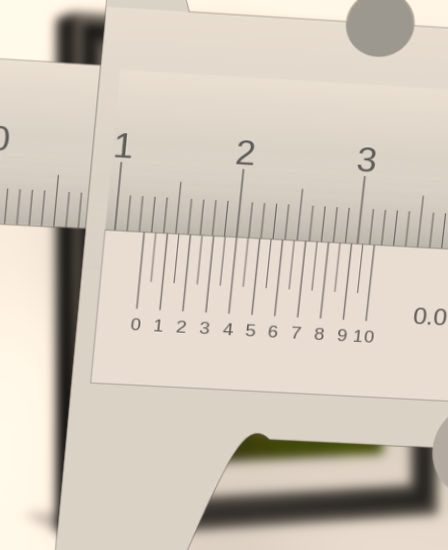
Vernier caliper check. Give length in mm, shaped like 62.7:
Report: 12.4
